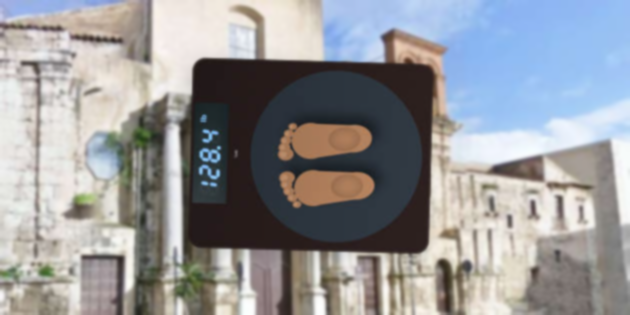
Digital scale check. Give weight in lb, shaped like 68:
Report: 128.4
